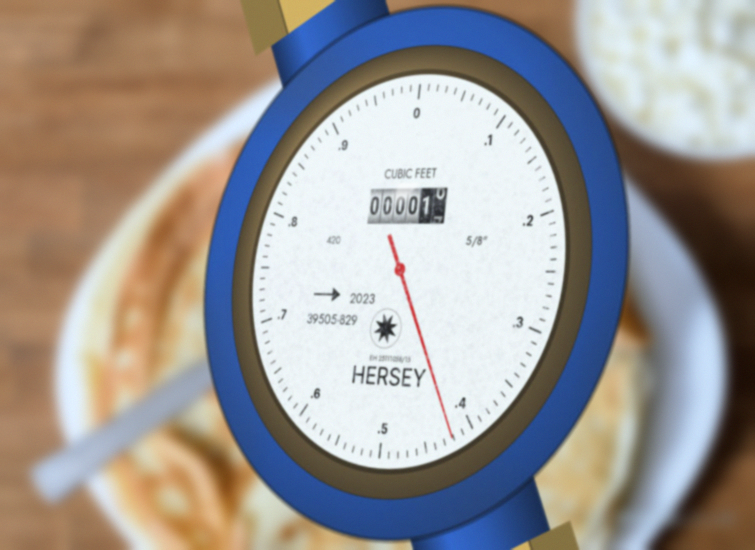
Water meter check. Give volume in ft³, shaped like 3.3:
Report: 16.42
